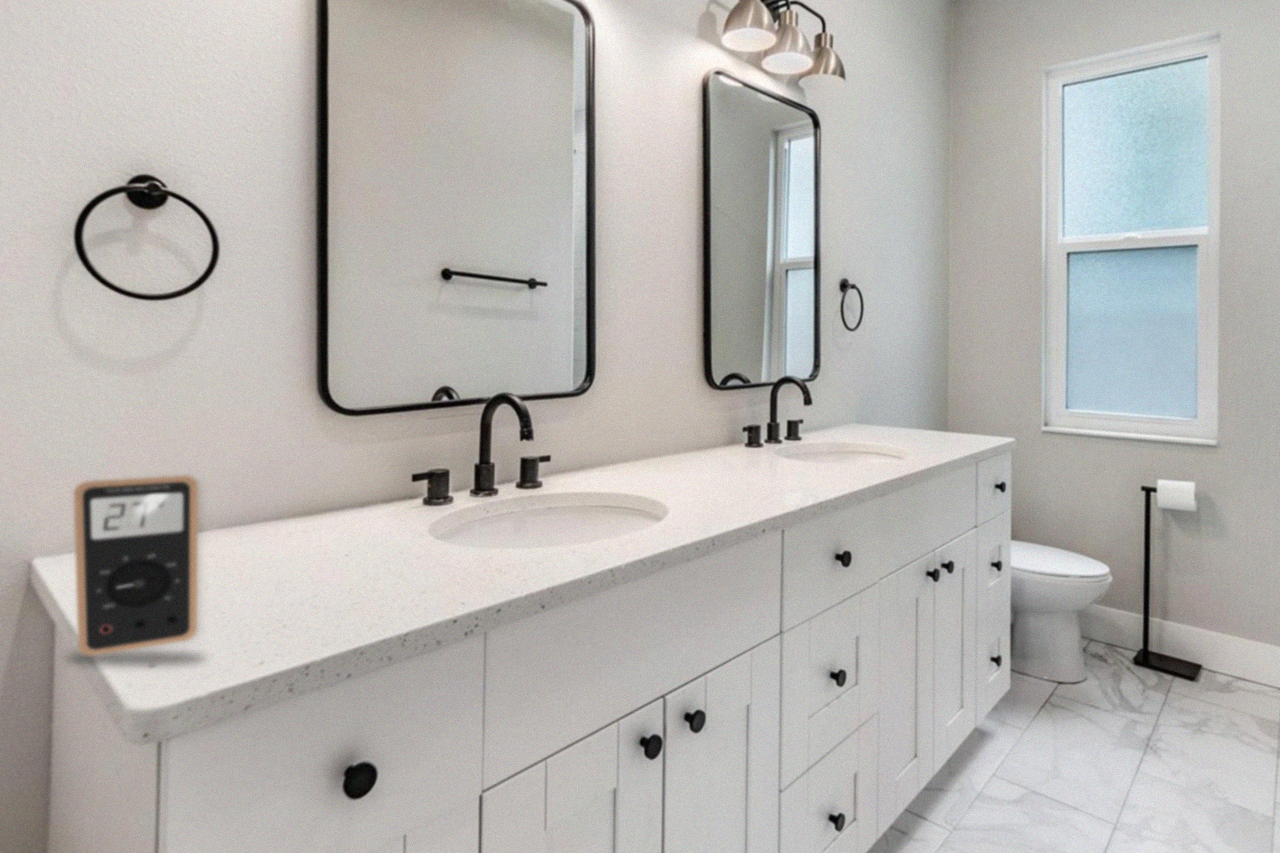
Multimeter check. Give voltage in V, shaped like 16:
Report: 27
